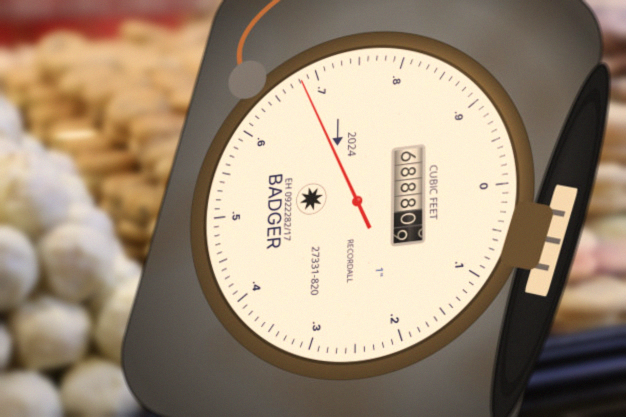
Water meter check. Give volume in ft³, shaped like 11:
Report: 688808.68
